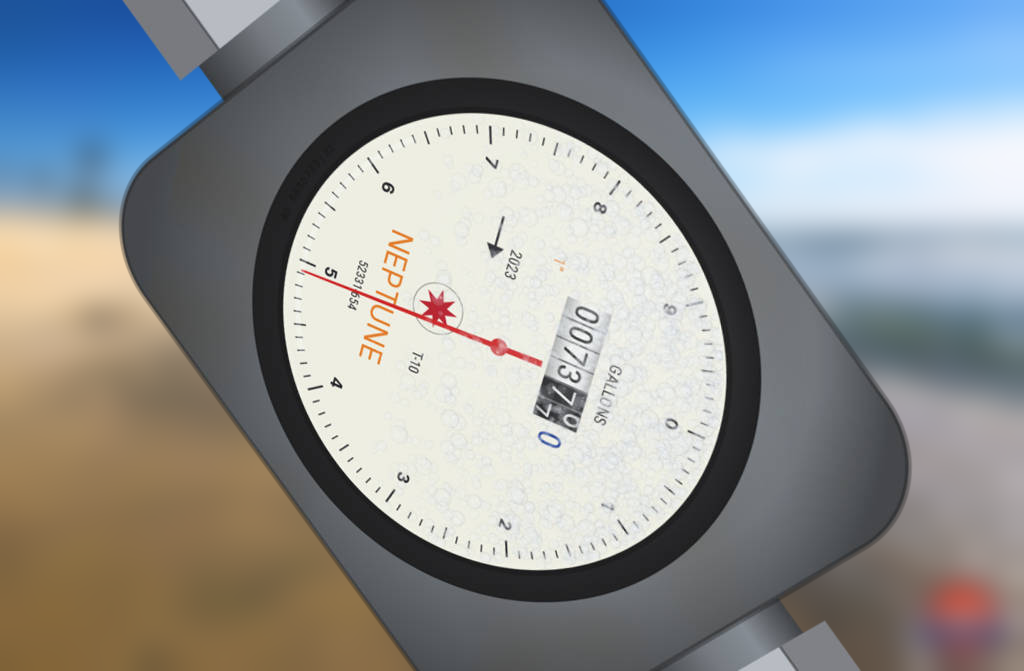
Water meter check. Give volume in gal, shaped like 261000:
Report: 73764.9
